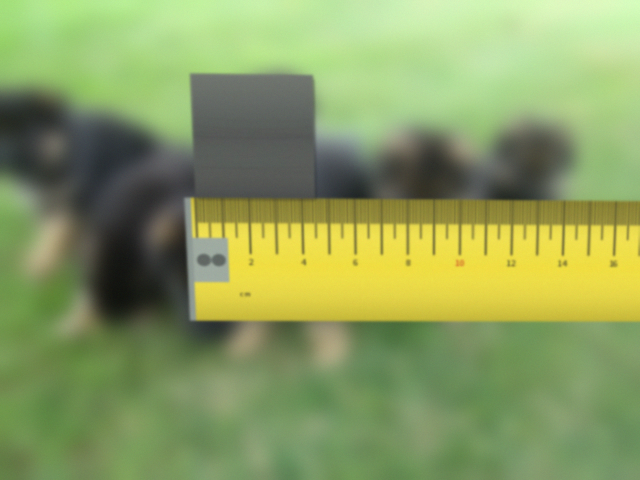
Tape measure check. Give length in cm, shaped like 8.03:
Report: 4.5
